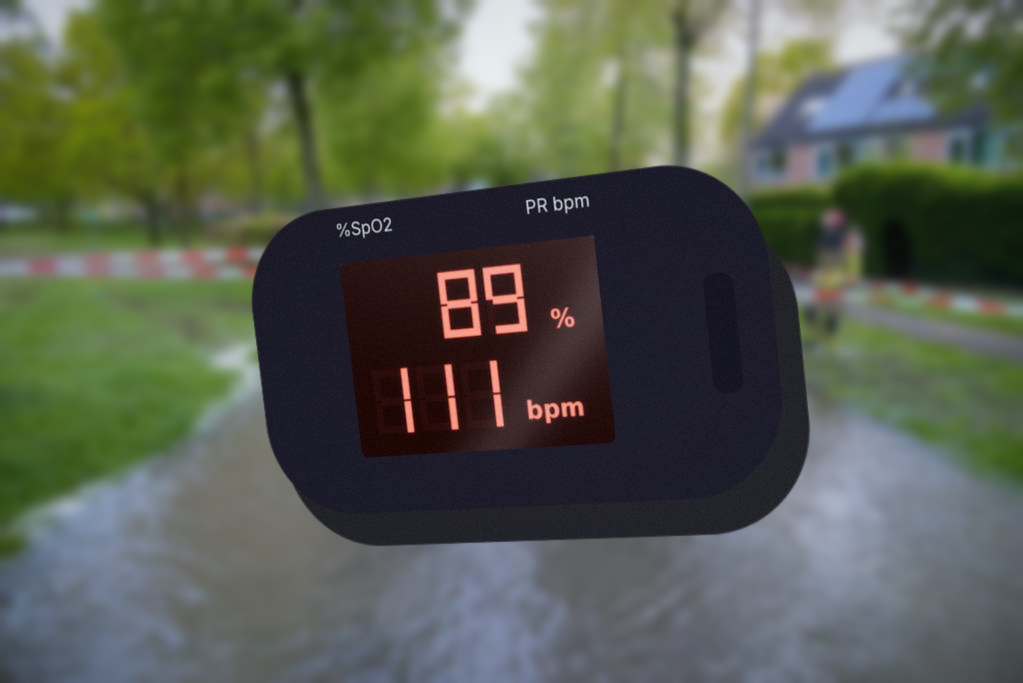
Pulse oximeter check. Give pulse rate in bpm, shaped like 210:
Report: 111
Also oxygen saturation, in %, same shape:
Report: 89
